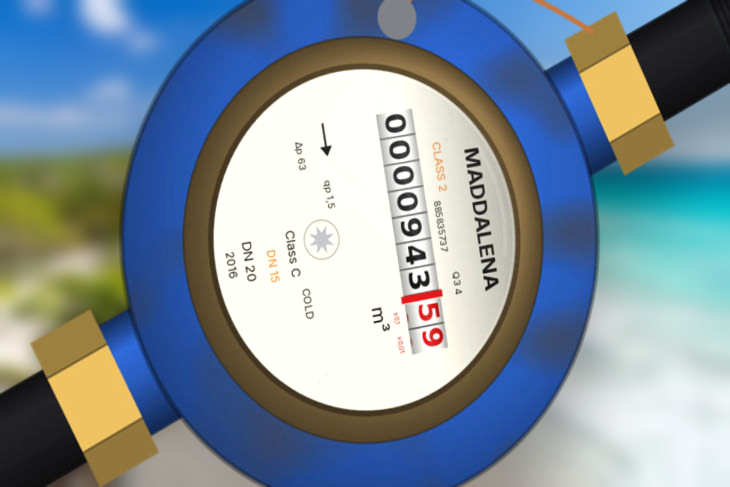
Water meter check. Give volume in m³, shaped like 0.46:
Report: 943.59
